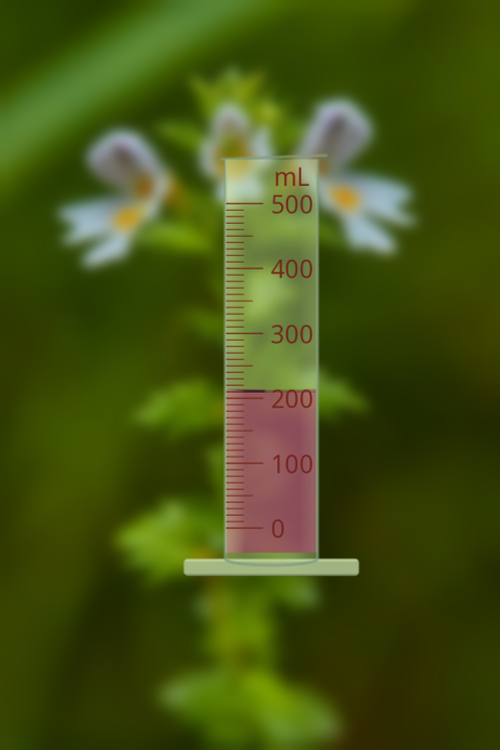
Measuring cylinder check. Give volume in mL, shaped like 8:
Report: 210
